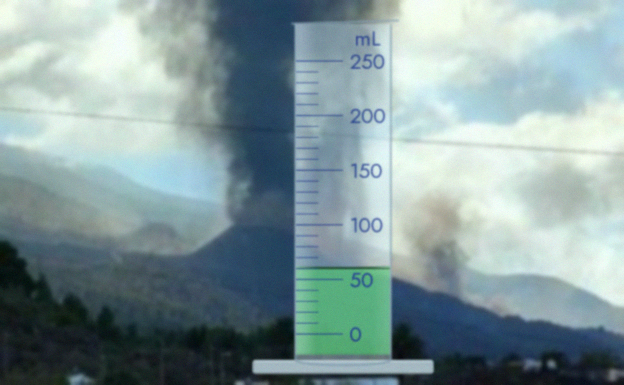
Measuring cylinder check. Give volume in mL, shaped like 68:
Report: 60
